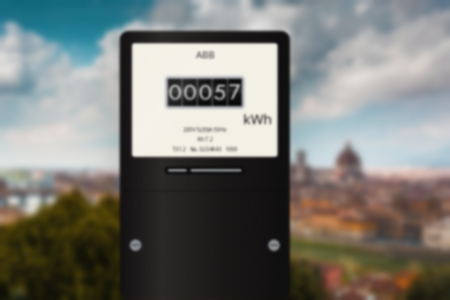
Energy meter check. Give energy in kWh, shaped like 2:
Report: 57
